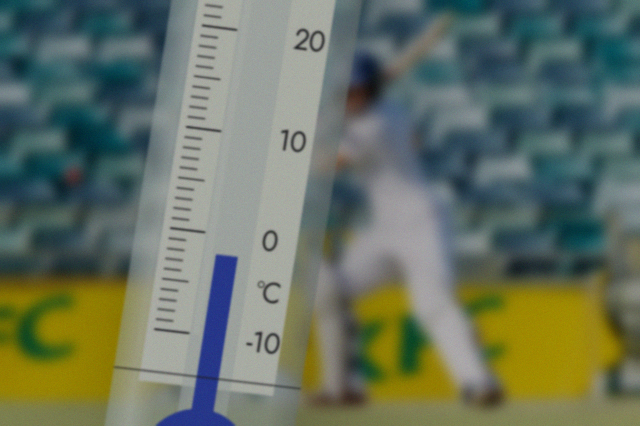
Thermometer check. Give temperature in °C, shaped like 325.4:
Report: -2
